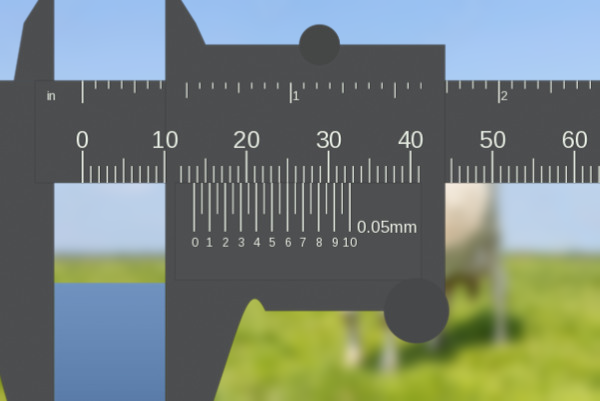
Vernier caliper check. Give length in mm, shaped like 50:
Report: 13.6
